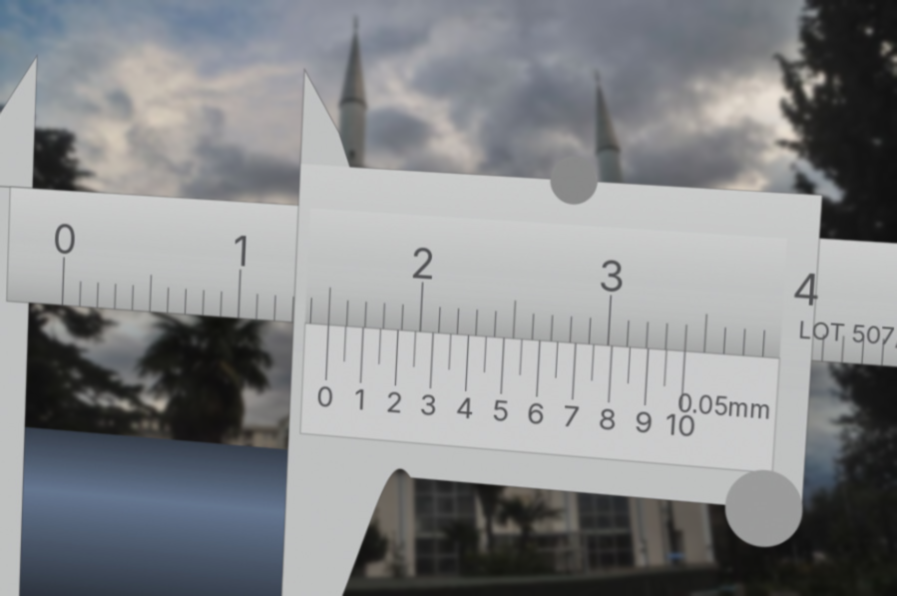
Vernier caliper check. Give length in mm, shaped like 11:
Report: 15.0
